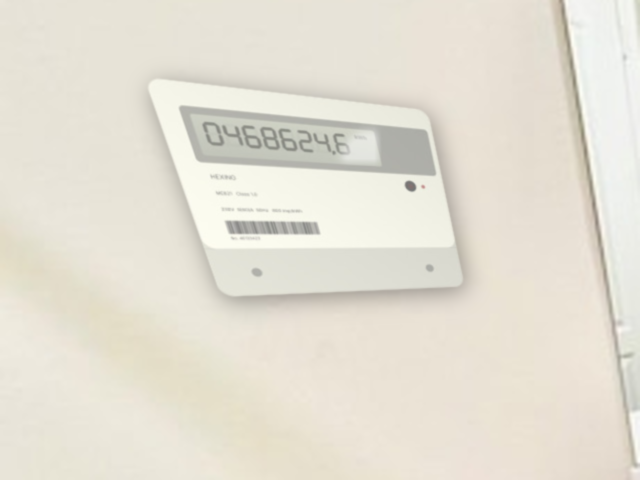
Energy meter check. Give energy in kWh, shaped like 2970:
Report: 468624.6
